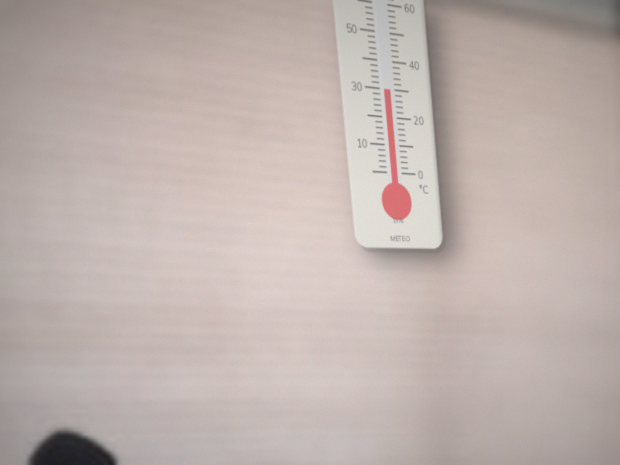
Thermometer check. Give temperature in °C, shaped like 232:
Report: 30
